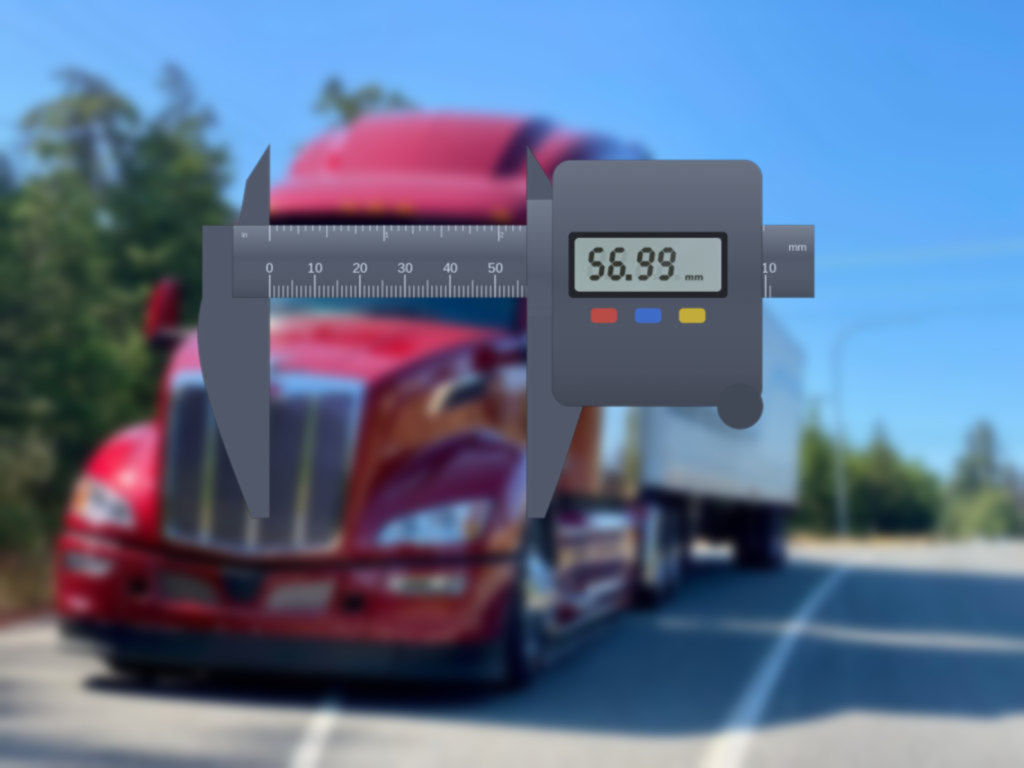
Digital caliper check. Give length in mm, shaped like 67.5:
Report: 56.99
